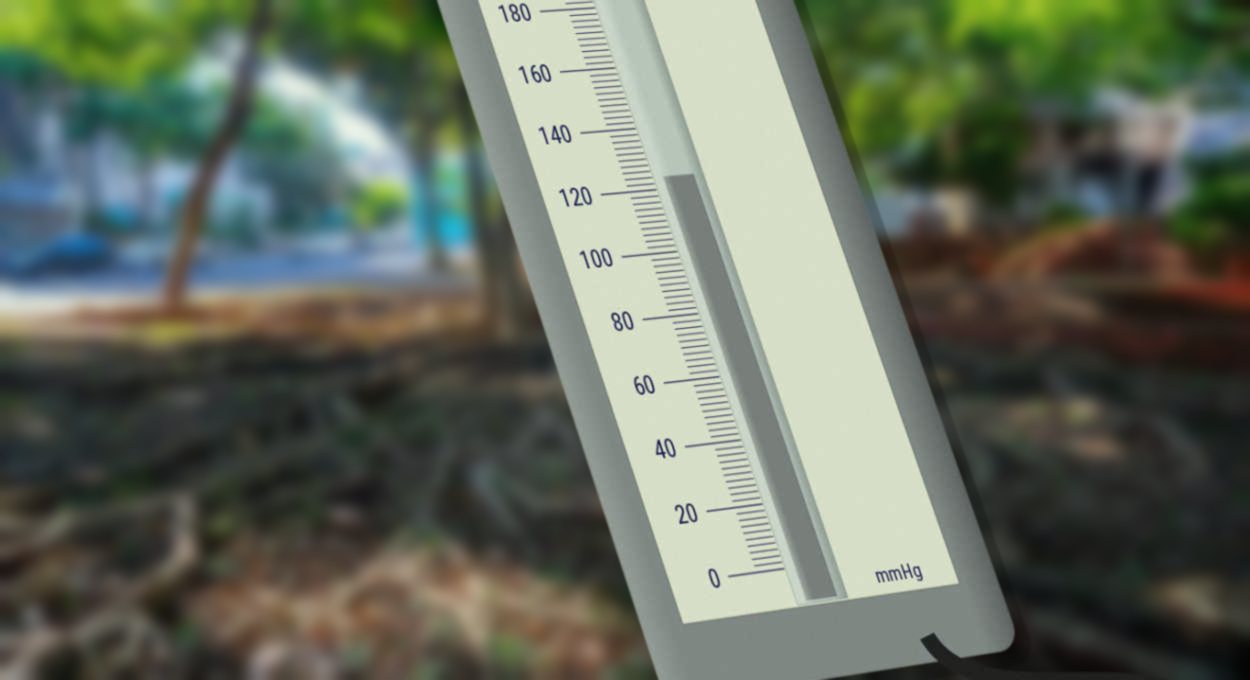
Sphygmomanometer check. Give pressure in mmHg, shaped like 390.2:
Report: 124
